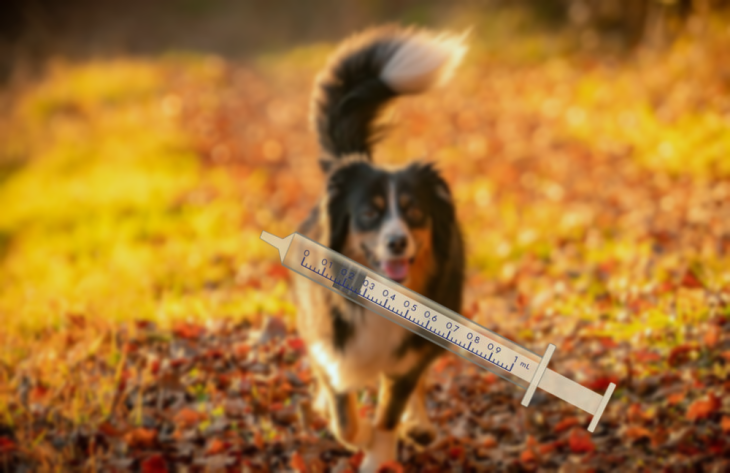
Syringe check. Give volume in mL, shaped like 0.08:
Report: 0.16
